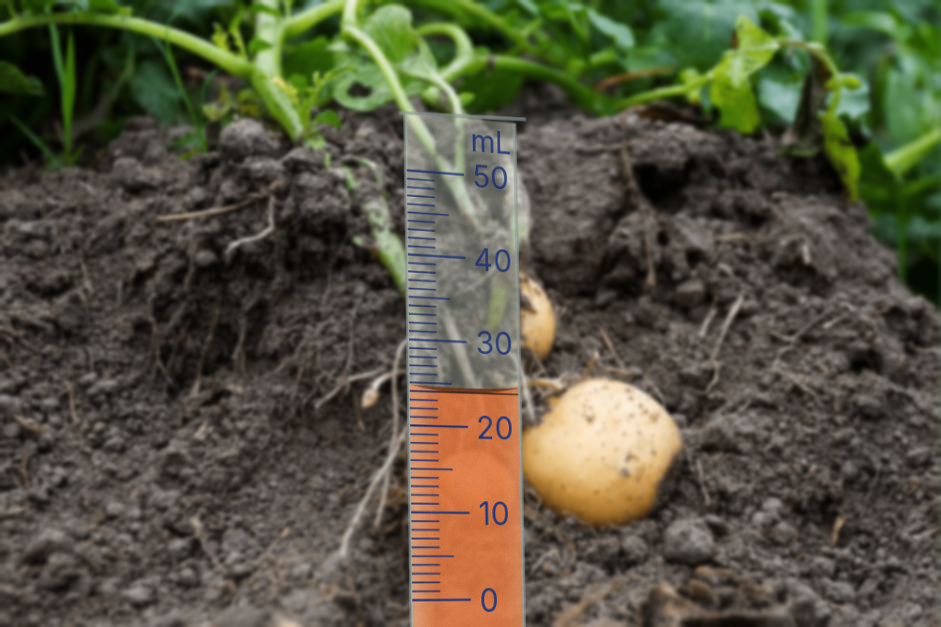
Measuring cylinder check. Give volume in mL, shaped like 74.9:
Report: 24
